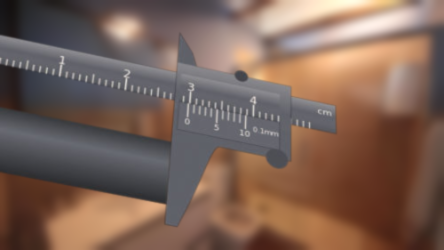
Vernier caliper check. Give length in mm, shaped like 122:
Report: 29.8
